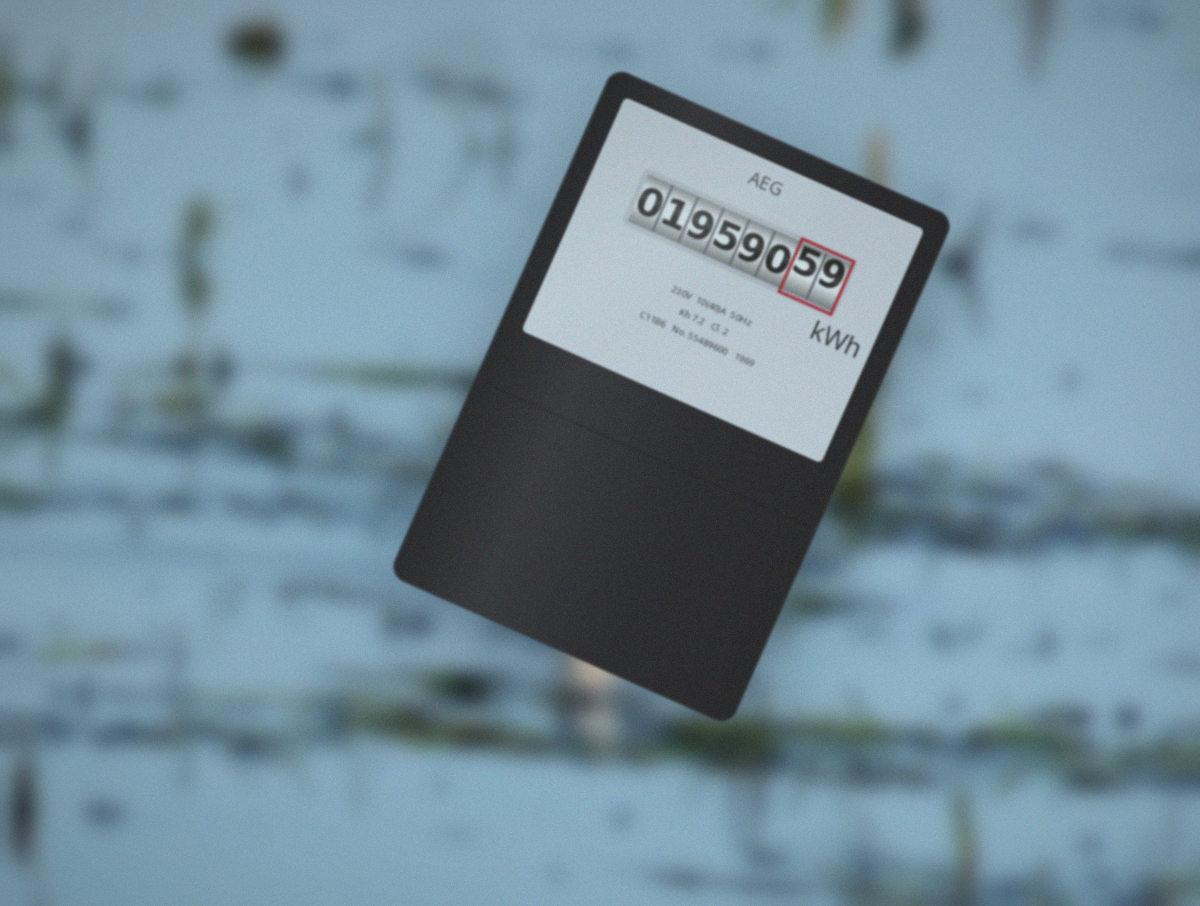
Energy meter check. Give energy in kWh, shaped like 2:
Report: 19590.59
